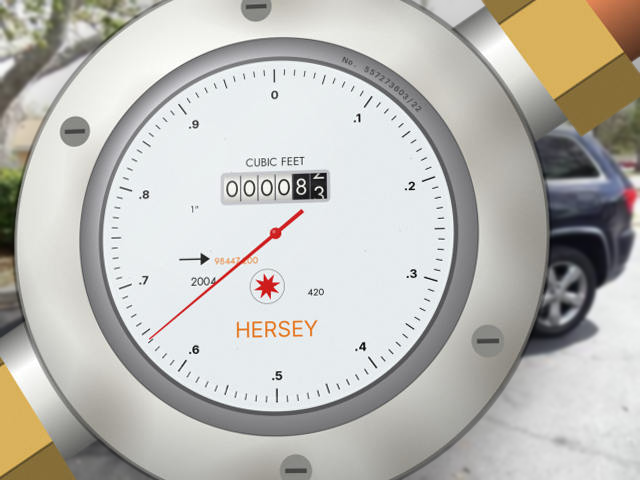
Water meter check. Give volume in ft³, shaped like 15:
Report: 82.64
